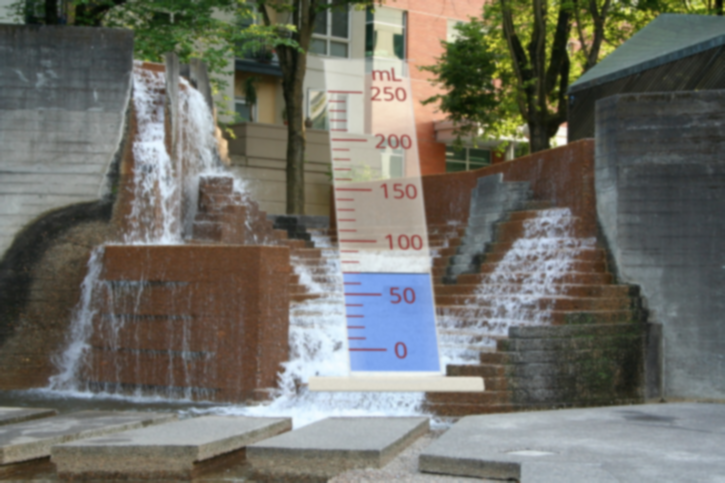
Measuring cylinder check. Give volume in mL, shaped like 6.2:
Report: 70
